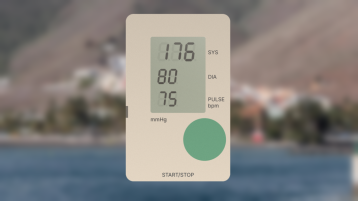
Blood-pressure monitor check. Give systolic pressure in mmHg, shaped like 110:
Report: 176
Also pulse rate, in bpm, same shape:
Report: 75
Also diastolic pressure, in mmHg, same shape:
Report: 80
